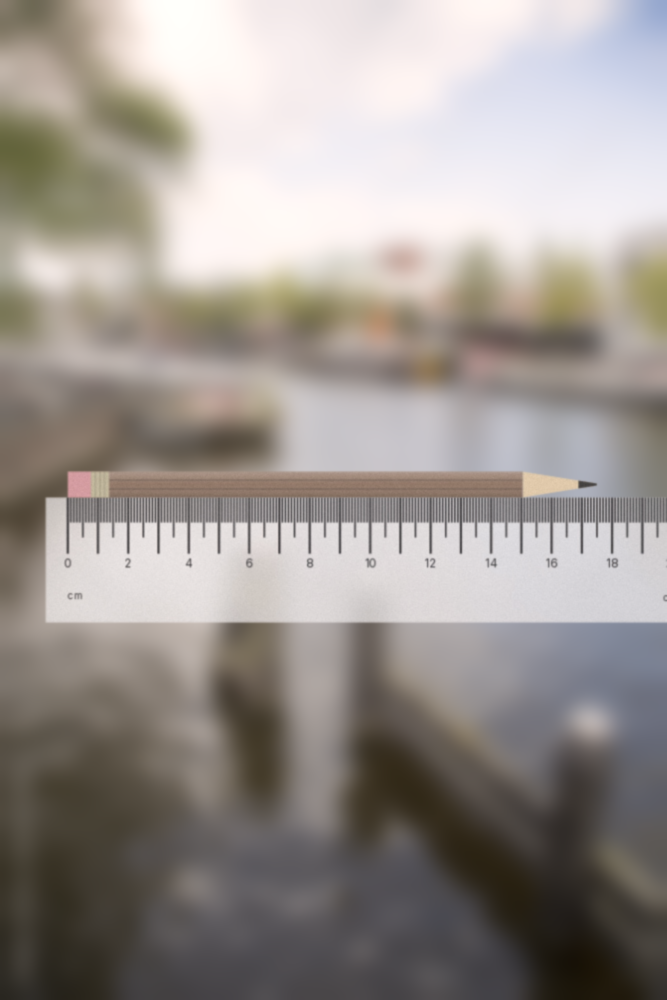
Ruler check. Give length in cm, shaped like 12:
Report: 17.5
